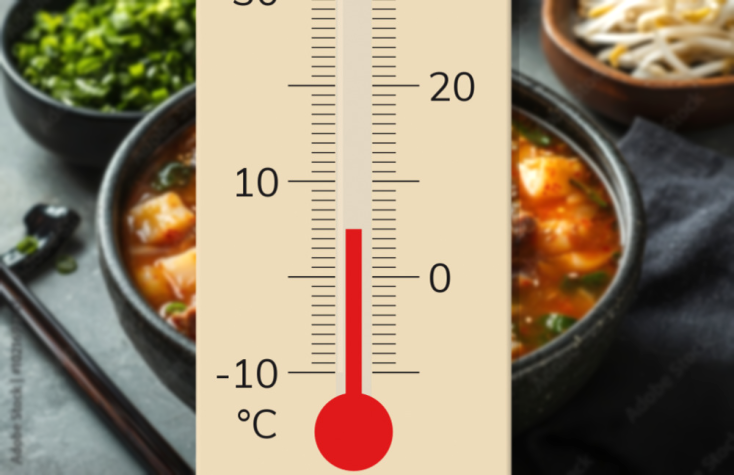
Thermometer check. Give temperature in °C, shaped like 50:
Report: 5
